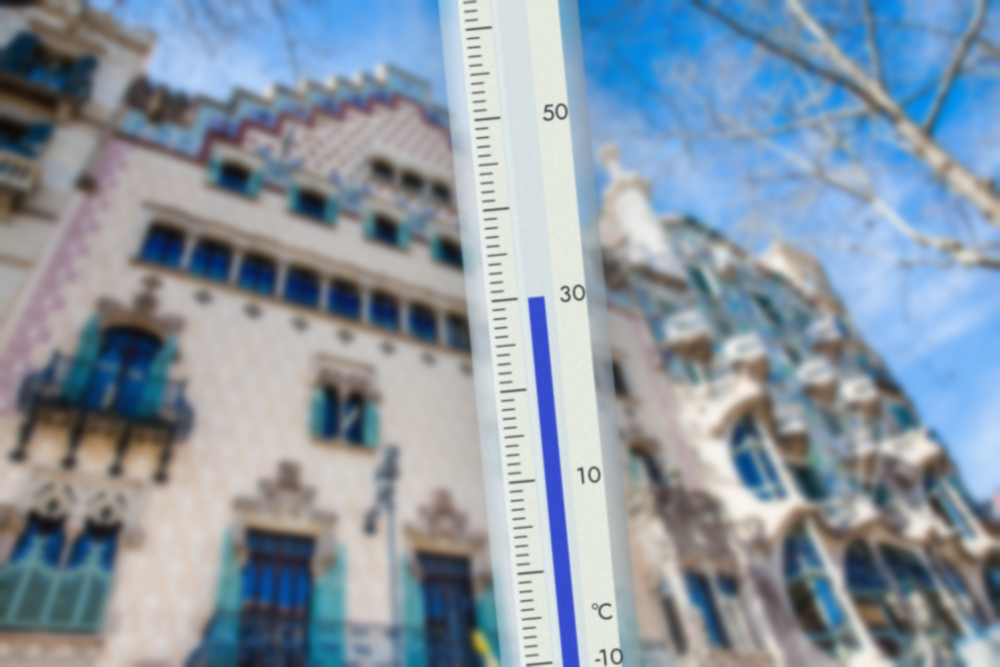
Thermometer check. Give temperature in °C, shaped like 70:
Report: 30
